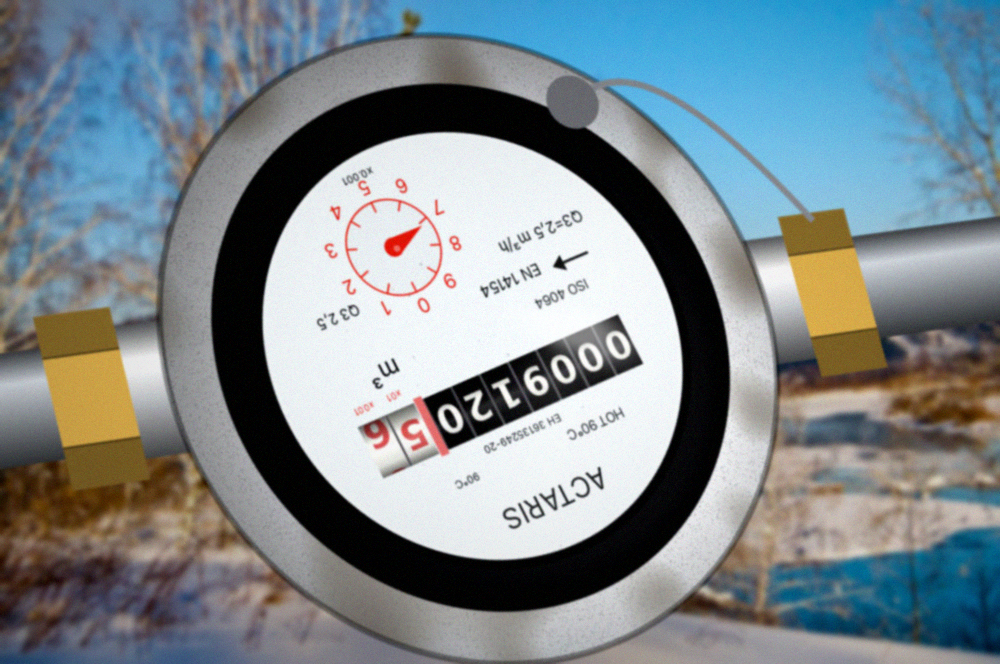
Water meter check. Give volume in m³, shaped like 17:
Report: 9120.557
